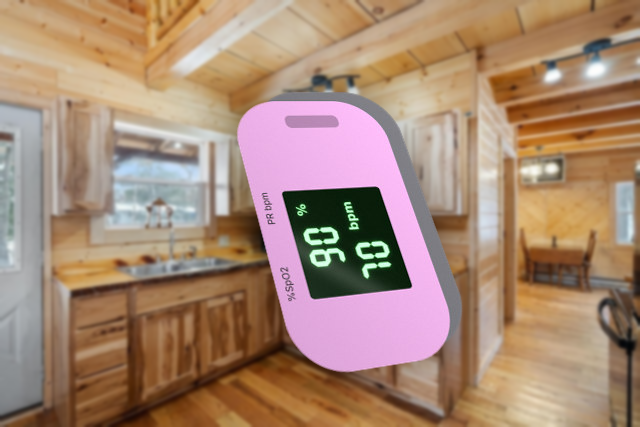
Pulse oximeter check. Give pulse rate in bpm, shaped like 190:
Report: 70
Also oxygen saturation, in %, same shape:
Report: 90
